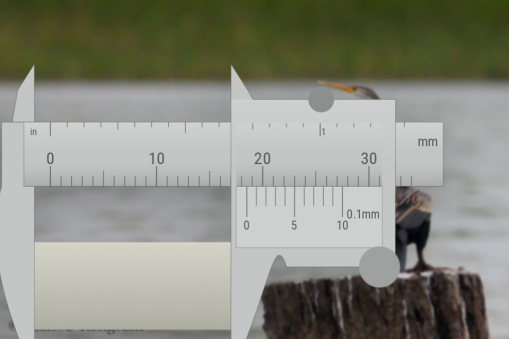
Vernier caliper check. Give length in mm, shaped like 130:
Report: 18.5
